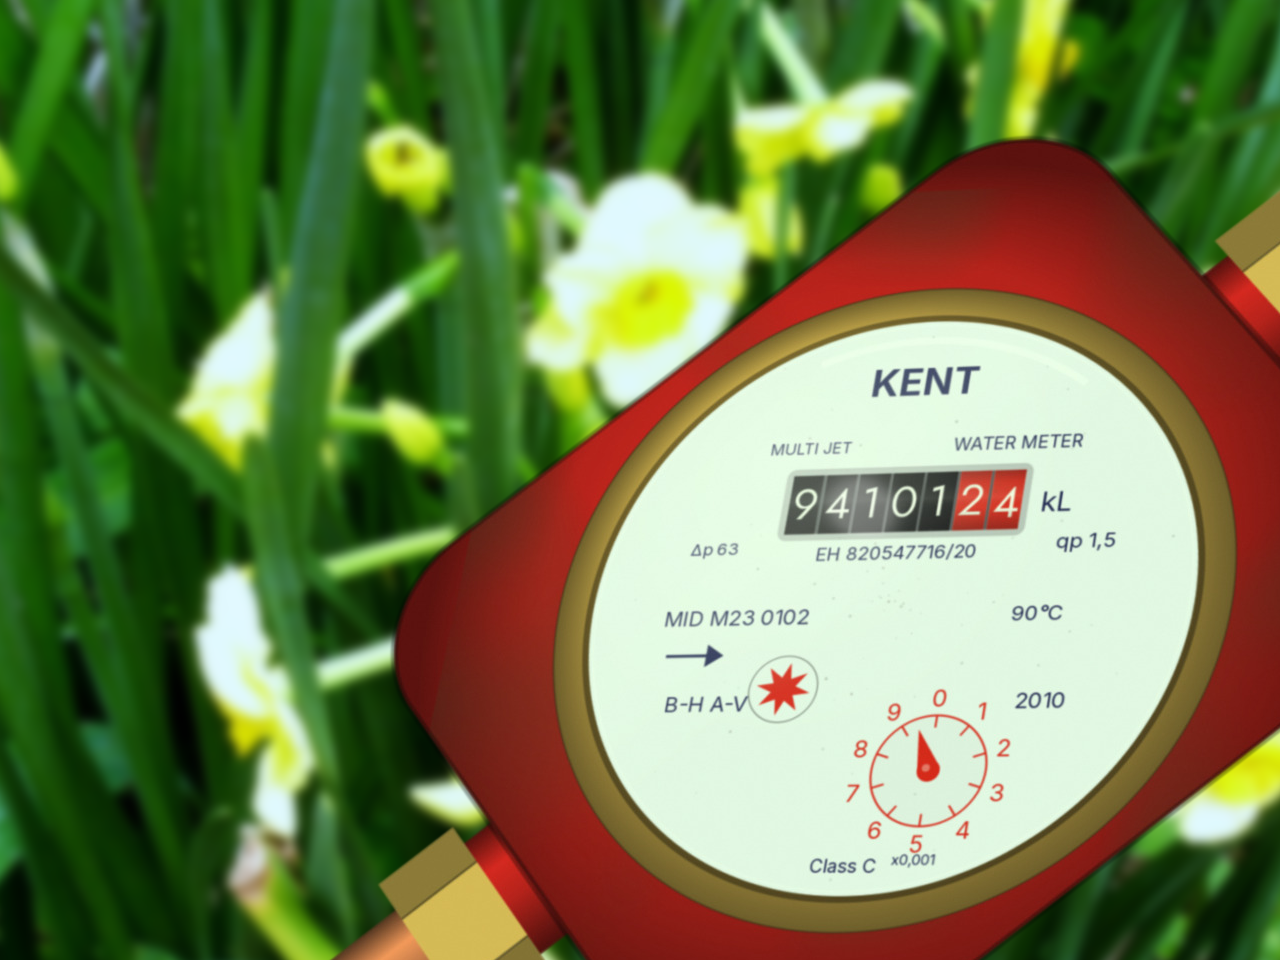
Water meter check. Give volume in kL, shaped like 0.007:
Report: 94101.239
